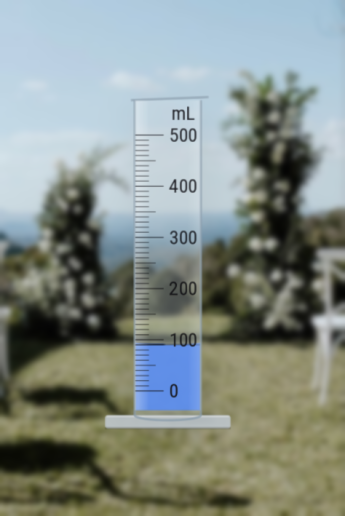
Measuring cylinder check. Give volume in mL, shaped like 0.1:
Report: 90
